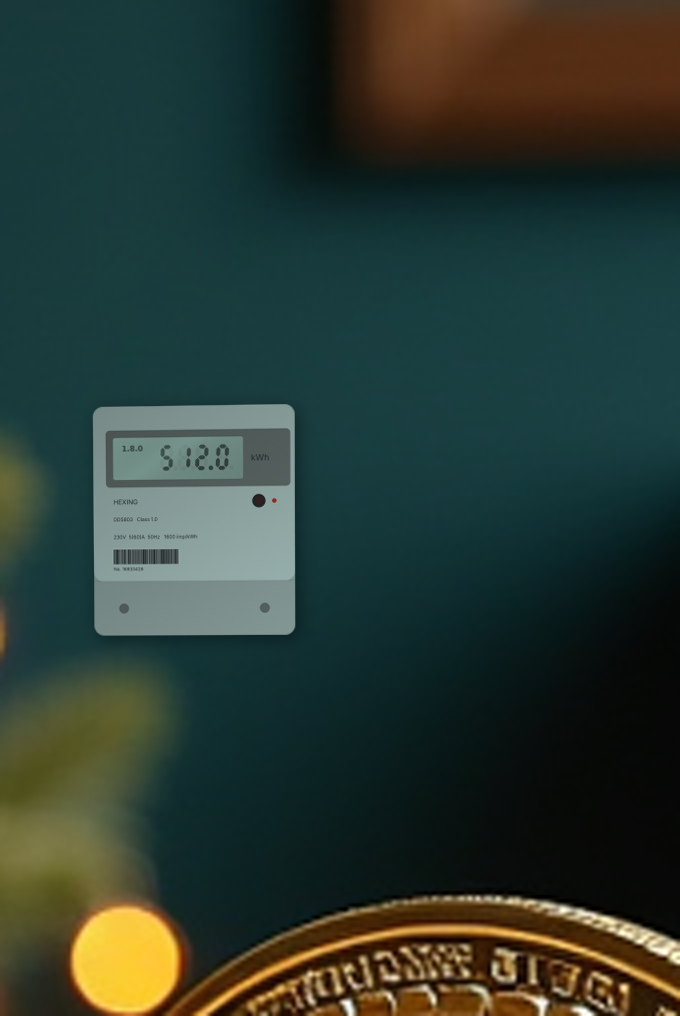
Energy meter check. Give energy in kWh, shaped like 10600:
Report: 512.0
